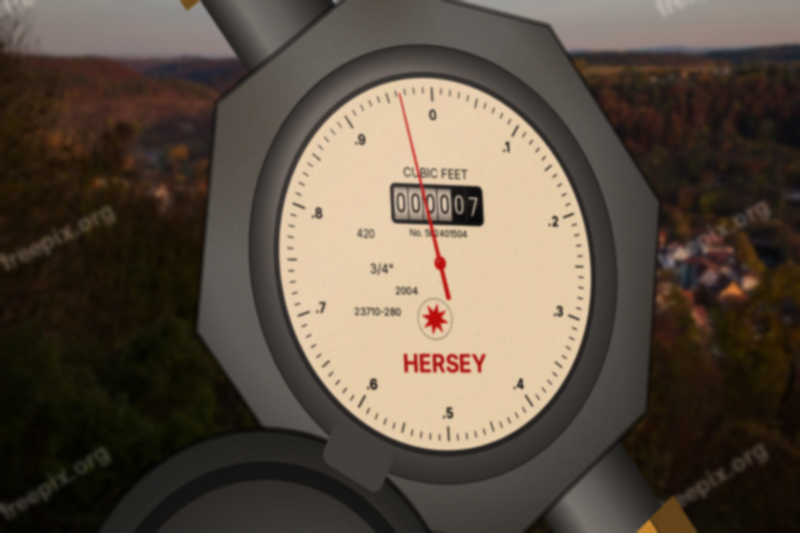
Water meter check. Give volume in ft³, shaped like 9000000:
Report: 6.96
